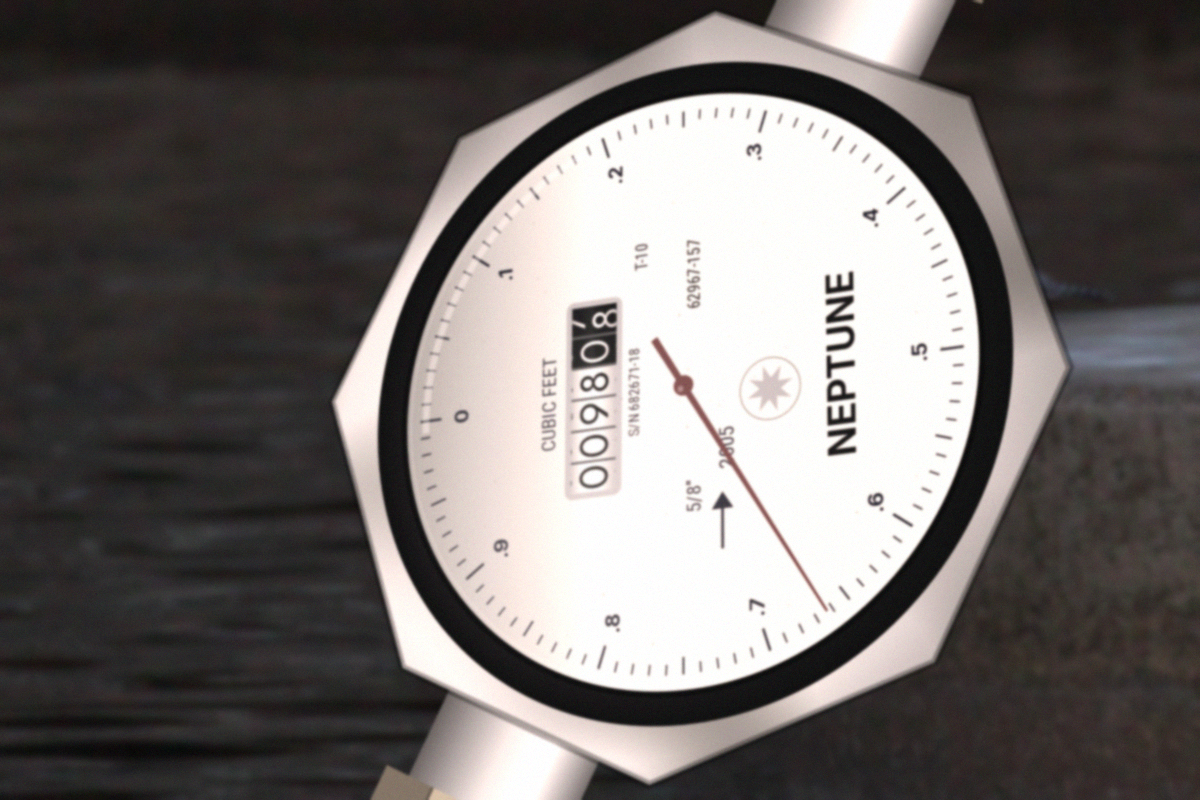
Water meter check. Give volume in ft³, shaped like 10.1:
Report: 9807.66
